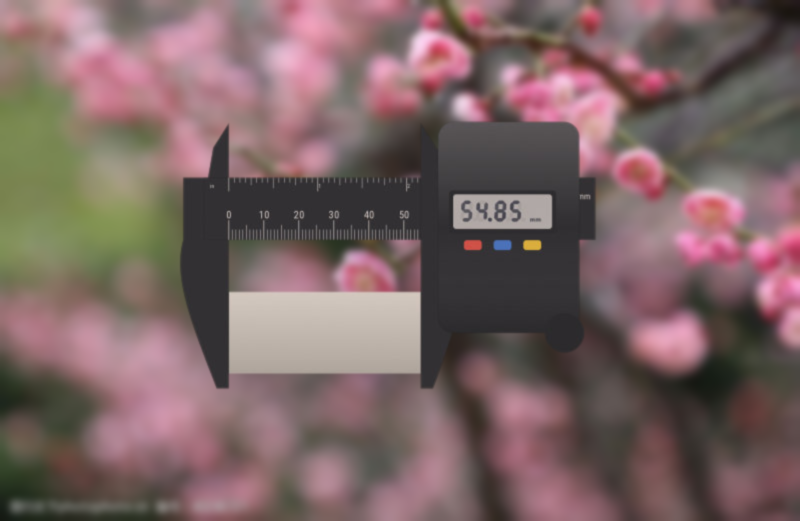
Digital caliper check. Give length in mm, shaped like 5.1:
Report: 54.85
